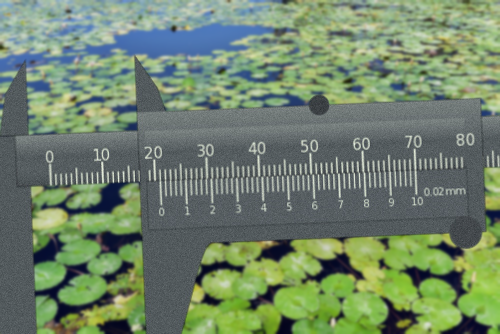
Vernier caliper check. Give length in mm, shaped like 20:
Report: 21.0
